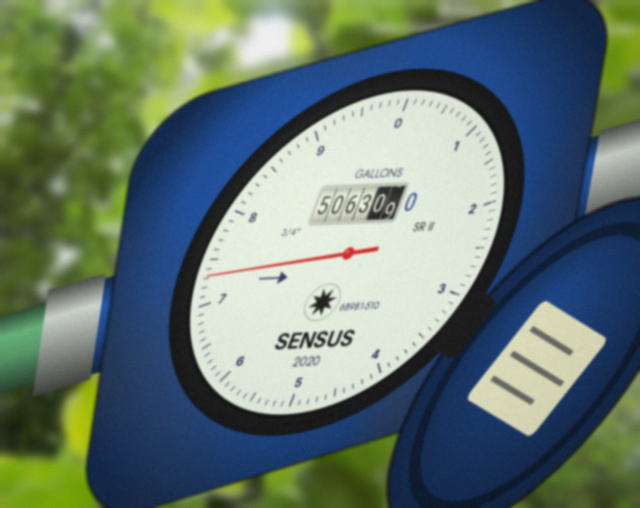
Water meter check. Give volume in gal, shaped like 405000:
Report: 5063087.3
